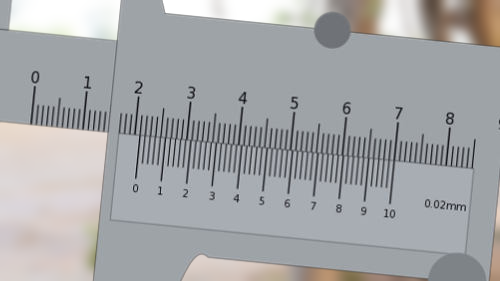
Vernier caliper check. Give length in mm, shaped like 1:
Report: 21.0
